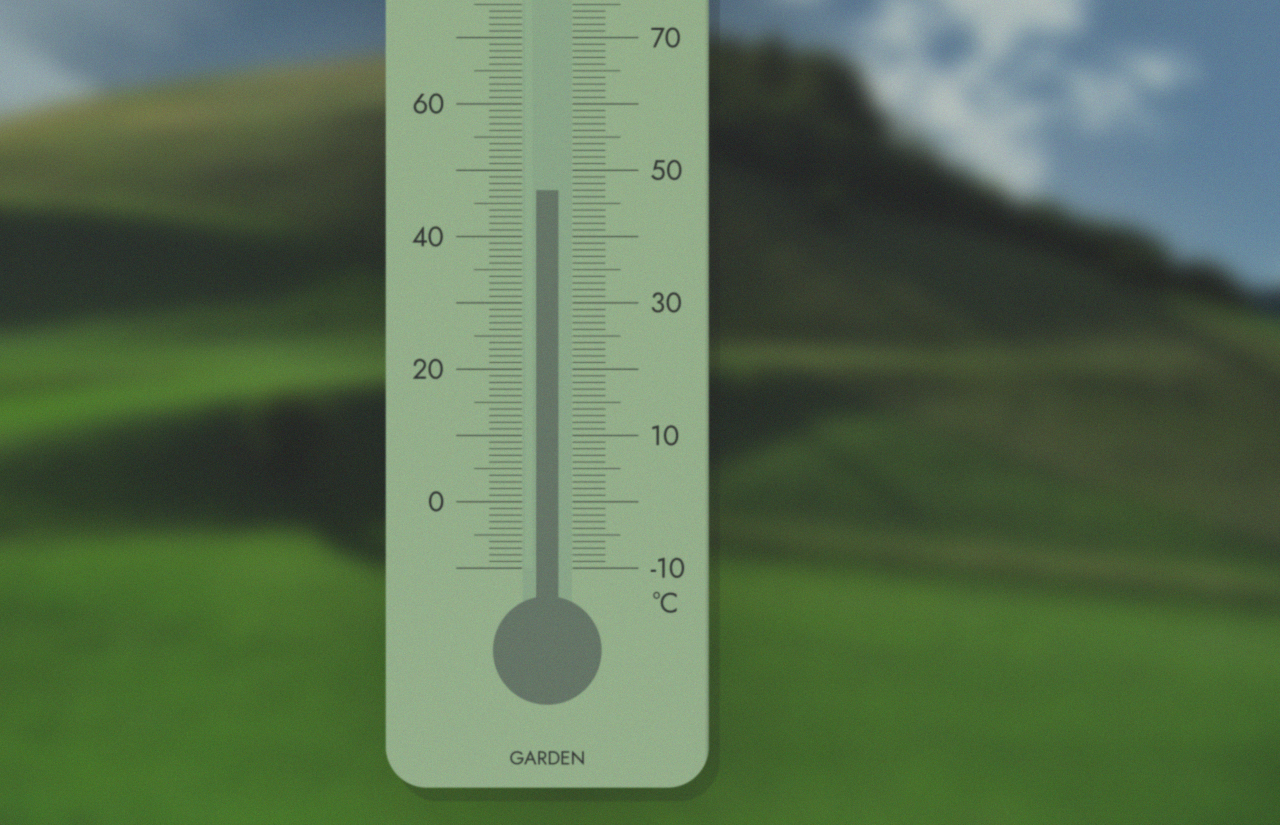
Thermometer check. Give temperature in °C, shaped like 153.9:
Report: 47
